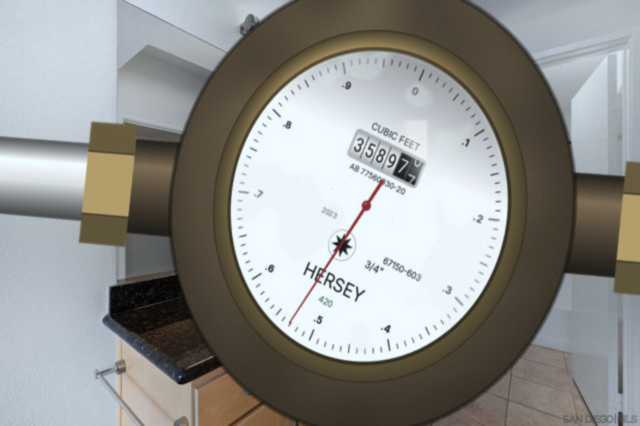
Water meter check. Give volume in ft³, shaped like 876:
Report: 358976.53
